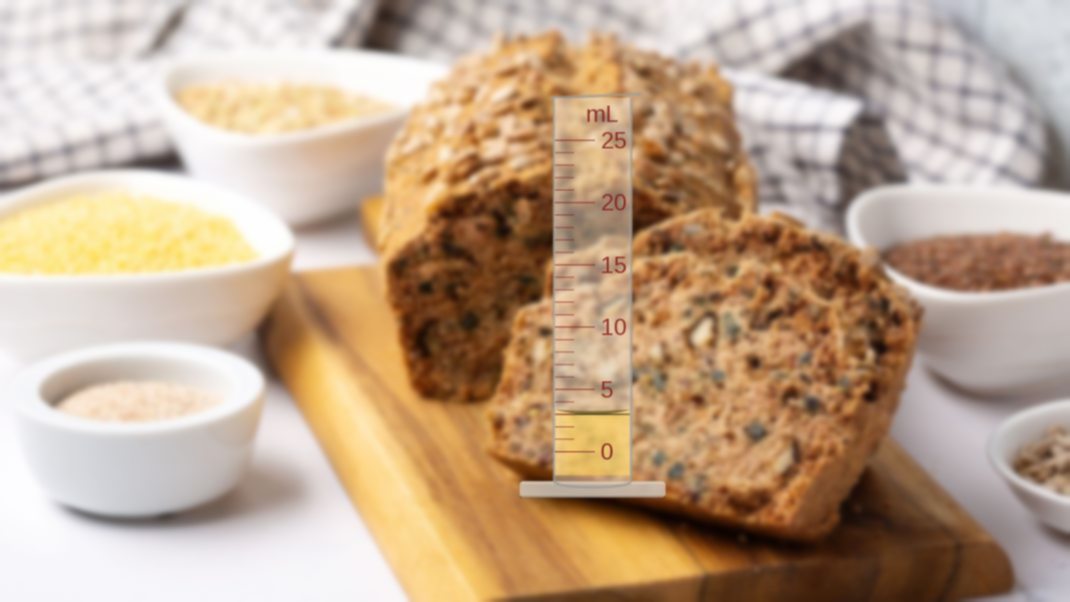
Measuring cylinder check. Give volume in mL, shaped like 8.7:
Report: 3
